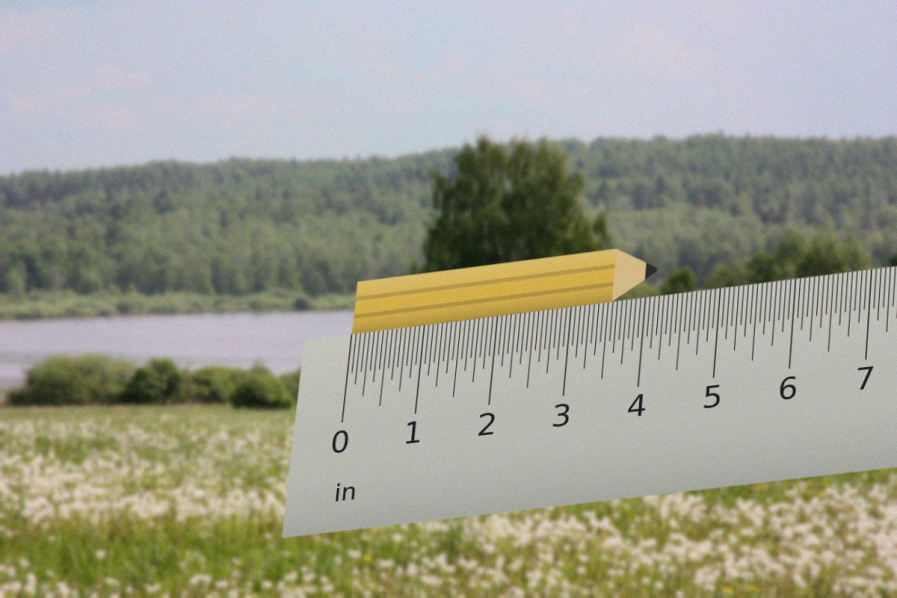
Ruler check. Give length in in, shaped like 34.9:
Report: 4.125
